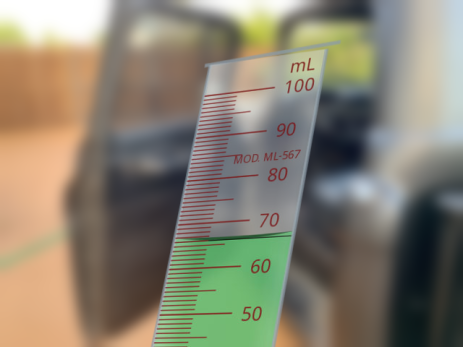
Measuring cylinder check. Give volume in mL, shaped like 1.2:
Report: 66
